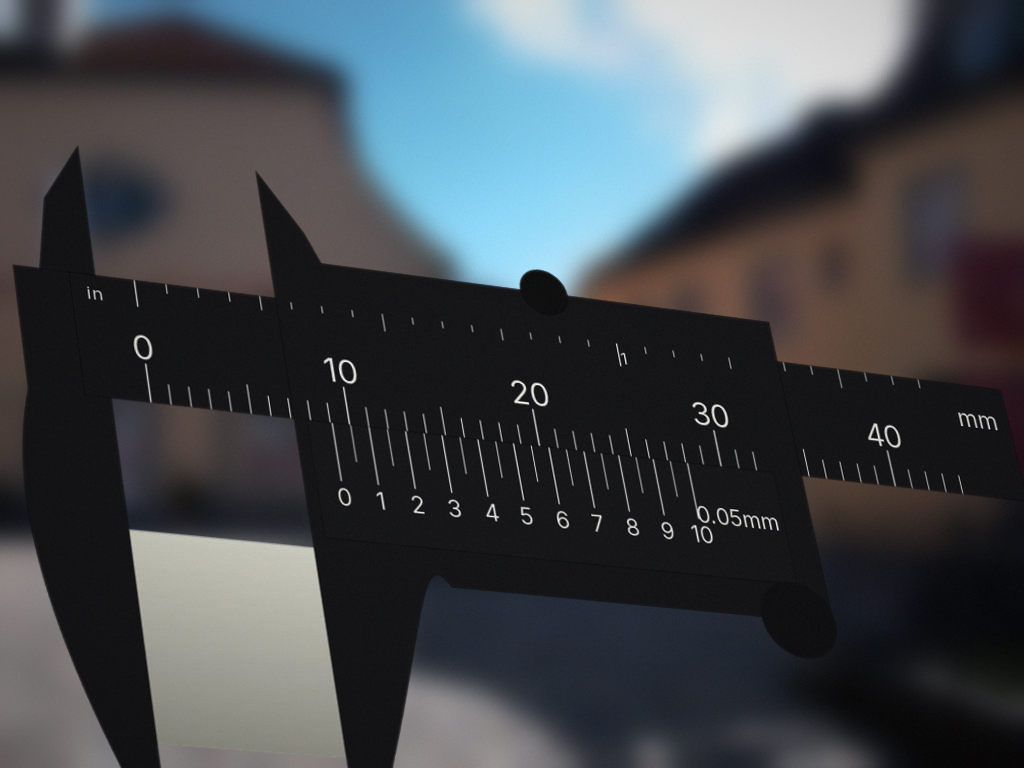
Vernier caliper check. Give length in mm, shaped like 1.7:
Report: 9.1
